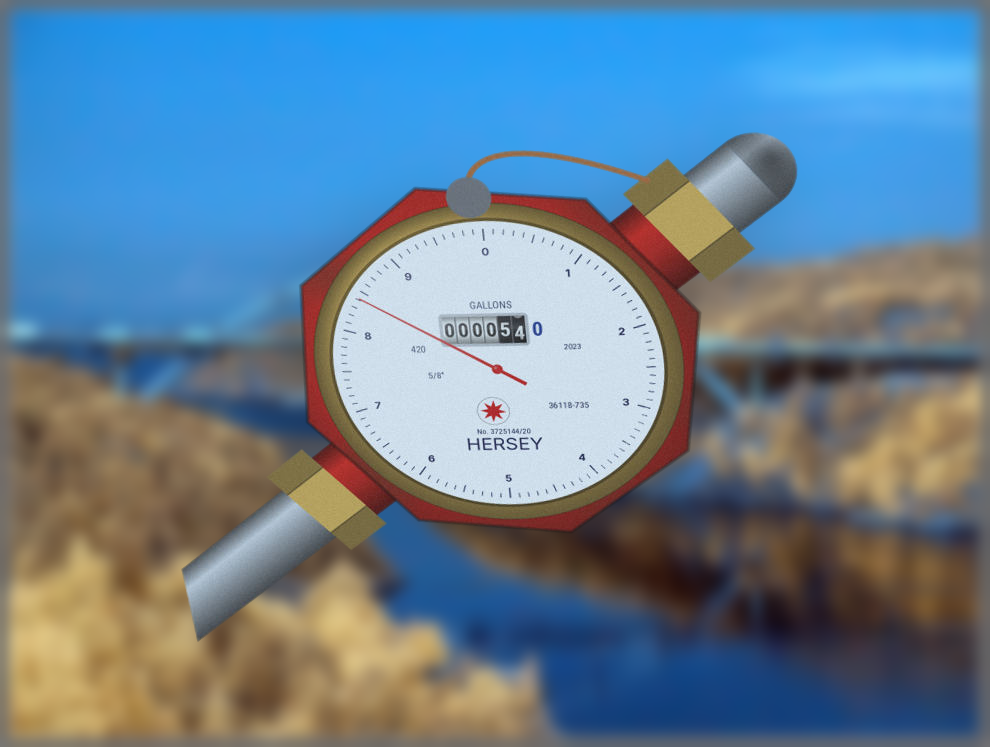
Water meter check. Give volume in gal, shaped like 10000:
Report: 538.4
